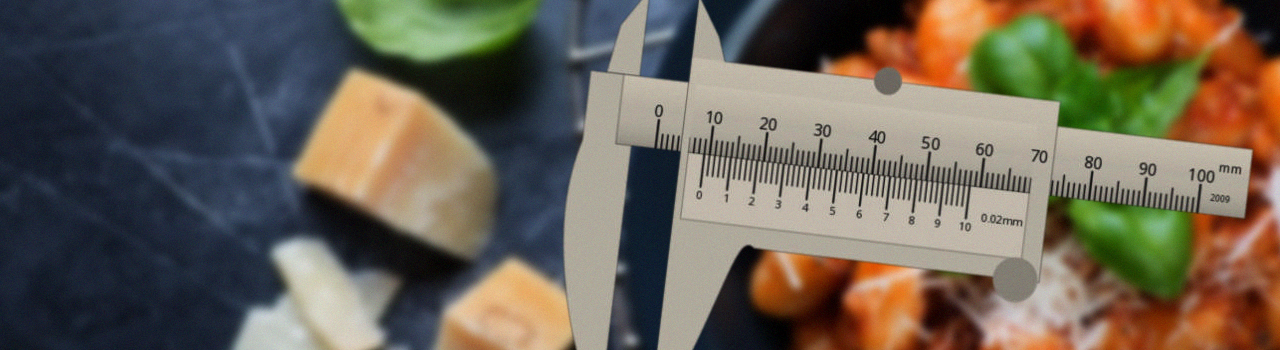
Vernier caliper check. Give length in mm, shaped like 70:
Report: 9.0
